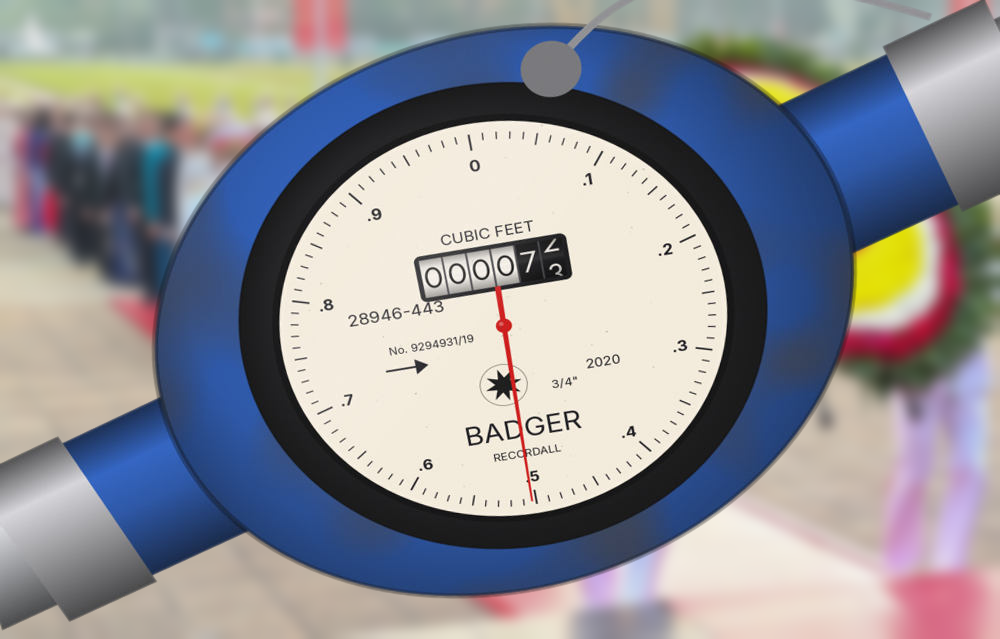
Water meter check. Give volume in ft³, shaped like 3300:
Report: 72.50
